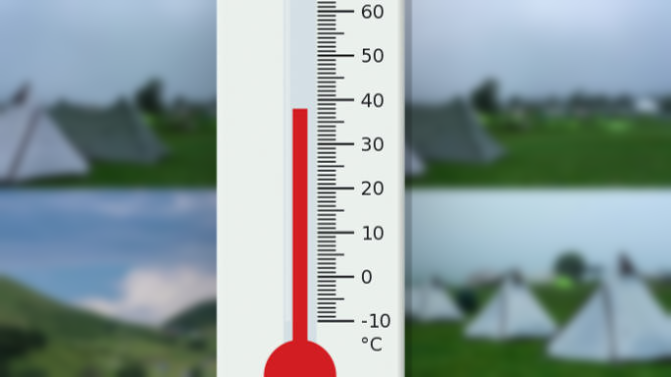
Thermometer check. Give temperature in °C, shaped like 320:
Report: 38
